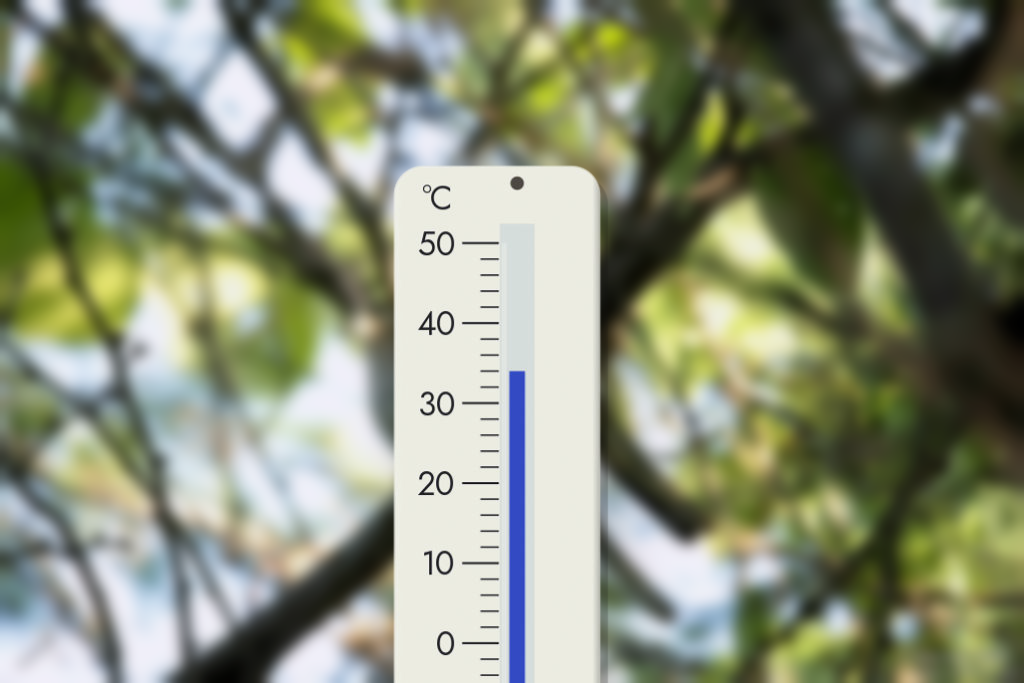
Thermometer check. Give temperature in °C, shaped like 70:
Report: 34
